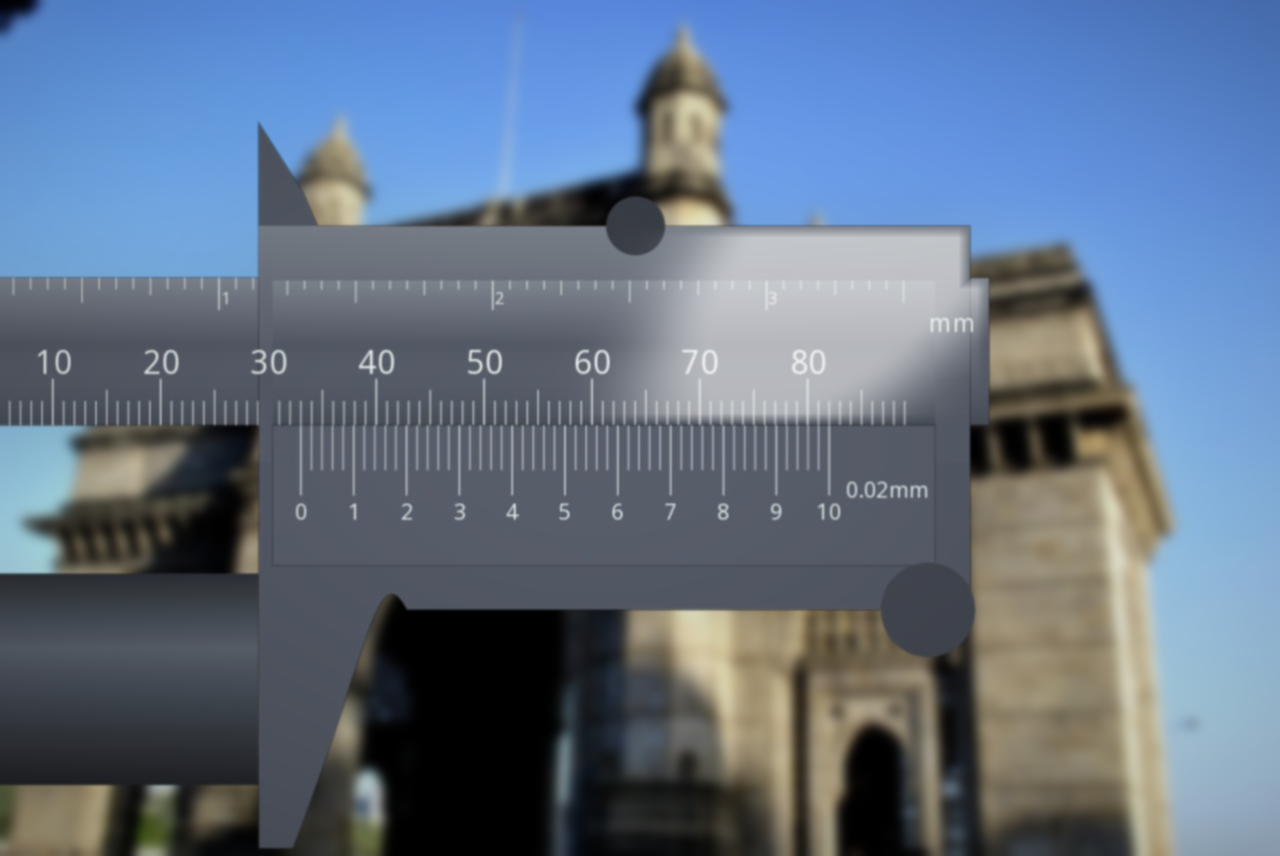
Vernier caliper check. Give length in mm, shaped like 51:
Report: 33.0
